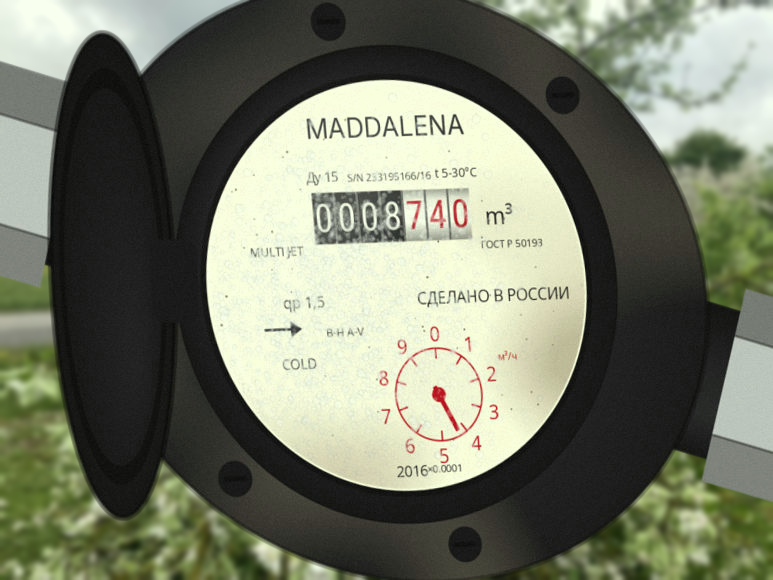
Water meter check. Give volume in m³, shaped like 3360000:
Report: 8.7404
